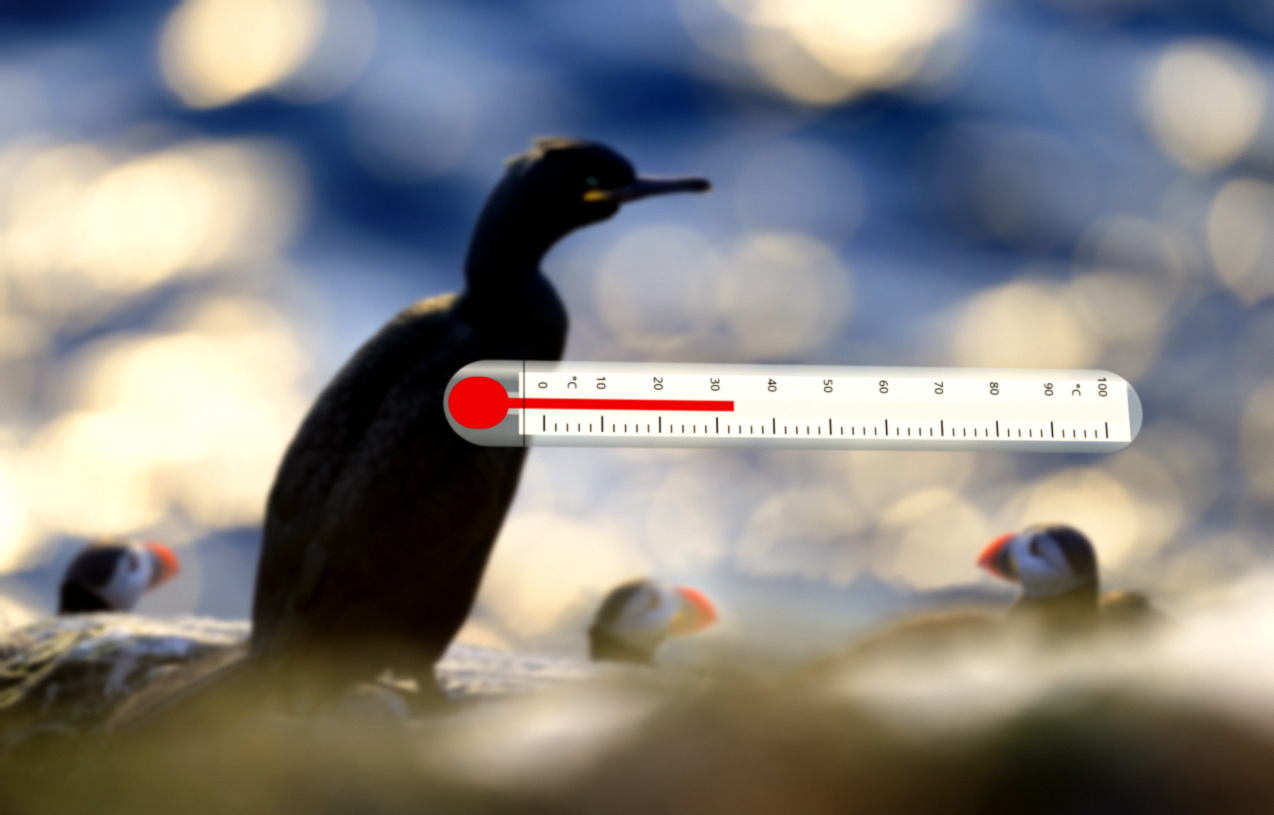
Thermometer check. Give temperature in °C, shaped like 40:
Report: 33
